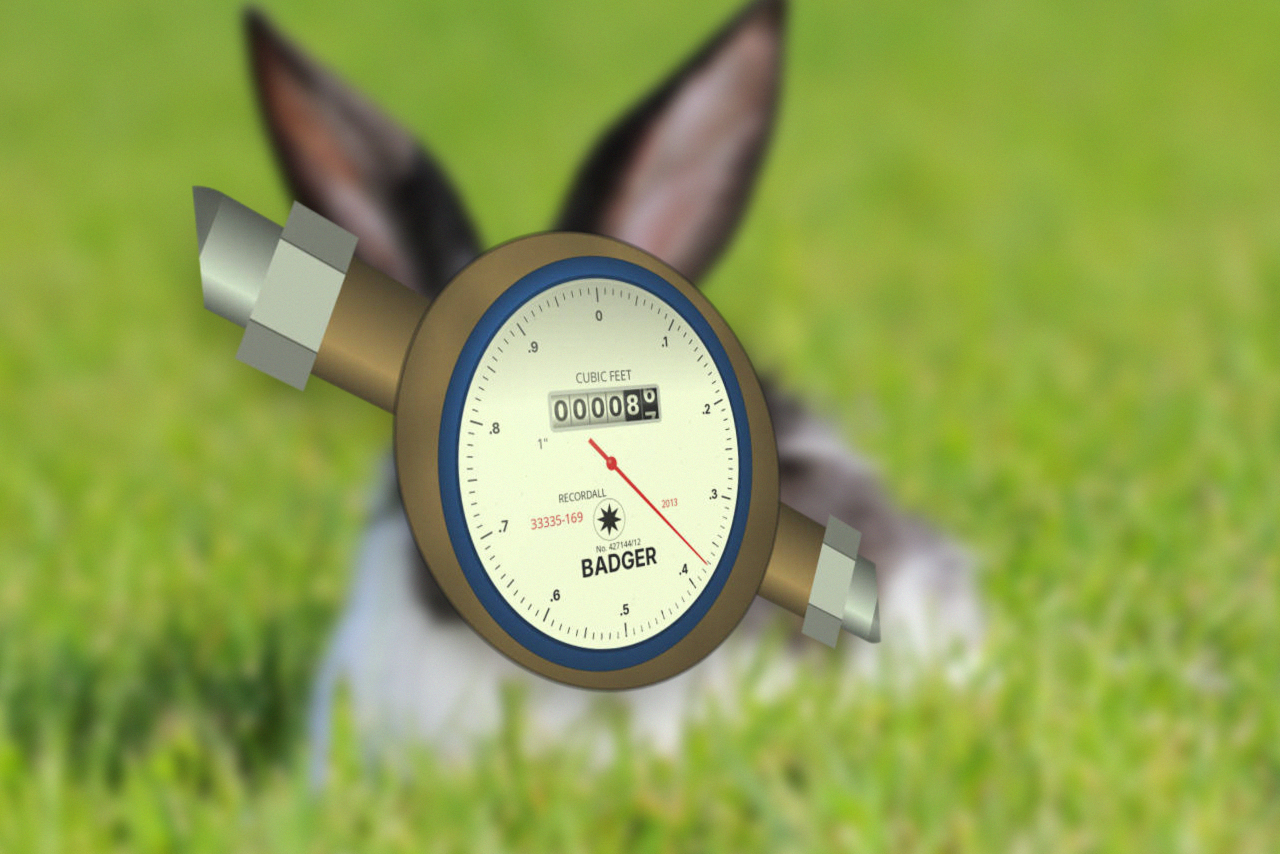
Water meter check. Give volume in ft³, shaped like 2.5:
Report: 86.37
